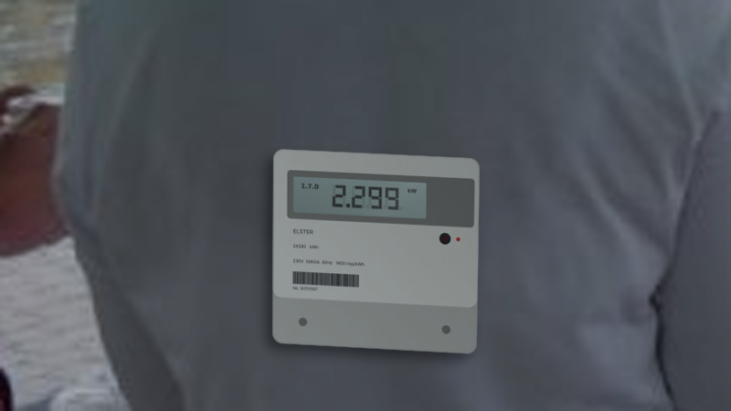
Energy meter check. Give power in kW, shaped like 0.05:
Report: 2.299
